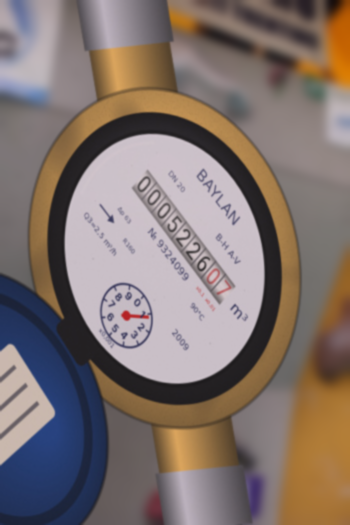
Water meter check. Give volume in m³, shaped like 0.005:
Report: 5226.071
